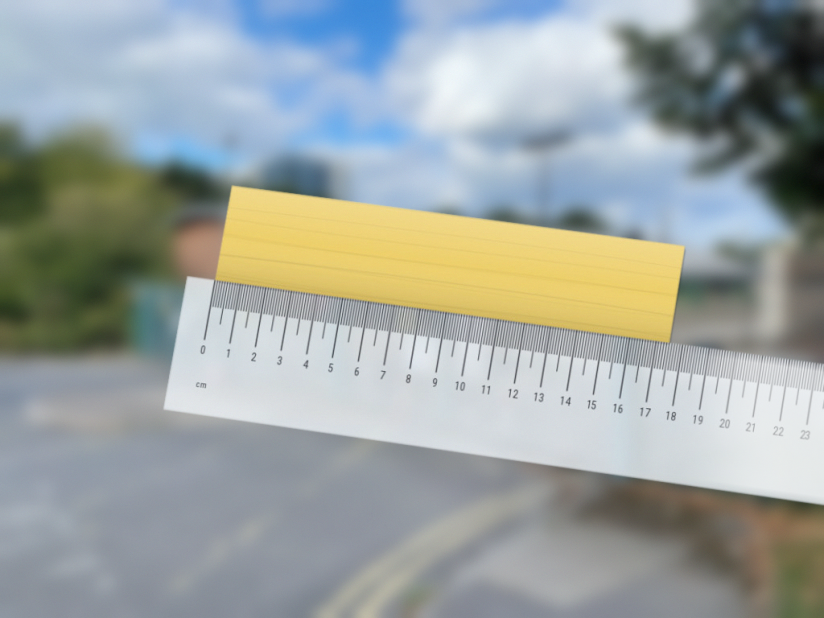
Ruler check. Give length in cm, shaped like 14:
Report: 17.5
